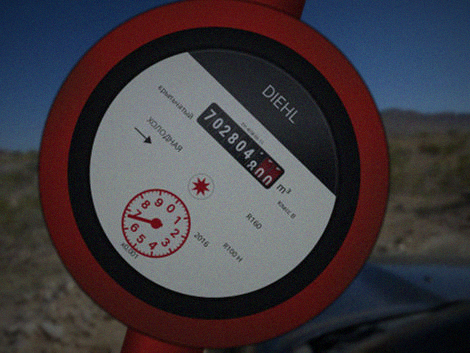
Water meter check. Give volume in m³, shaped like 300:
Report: 7028047.996
